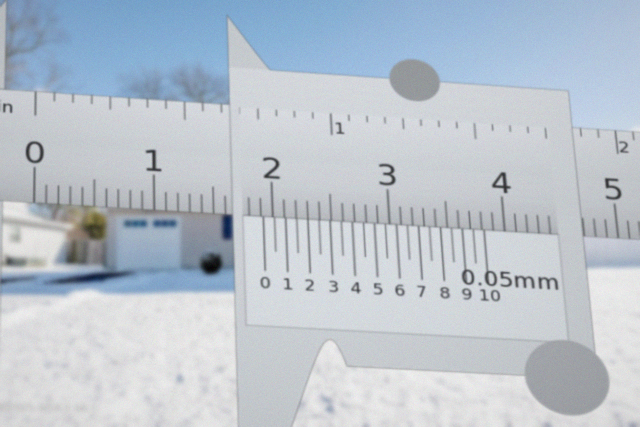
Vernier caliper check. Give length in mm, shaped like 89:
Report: 19.2
